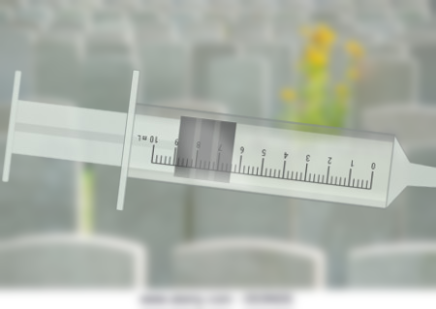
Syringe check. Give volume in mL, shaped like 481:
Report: 6.4
